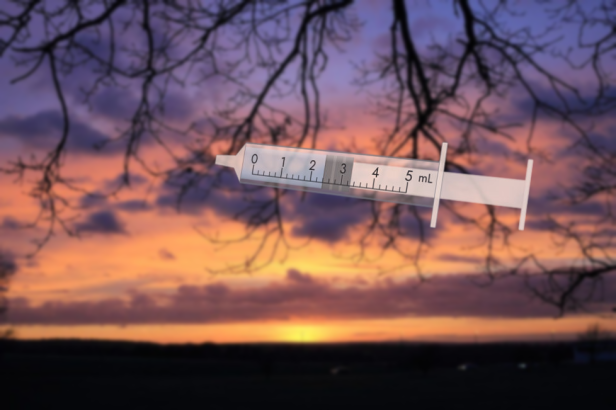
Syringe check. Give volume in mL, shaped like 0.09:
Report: 2.4
